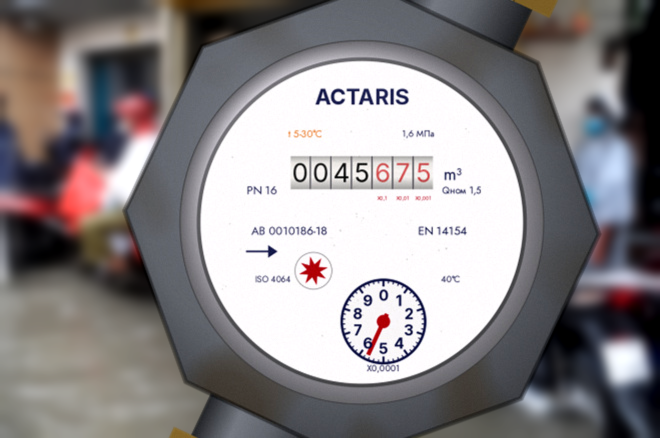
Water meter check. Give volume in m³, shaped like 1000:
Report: 45.6755
